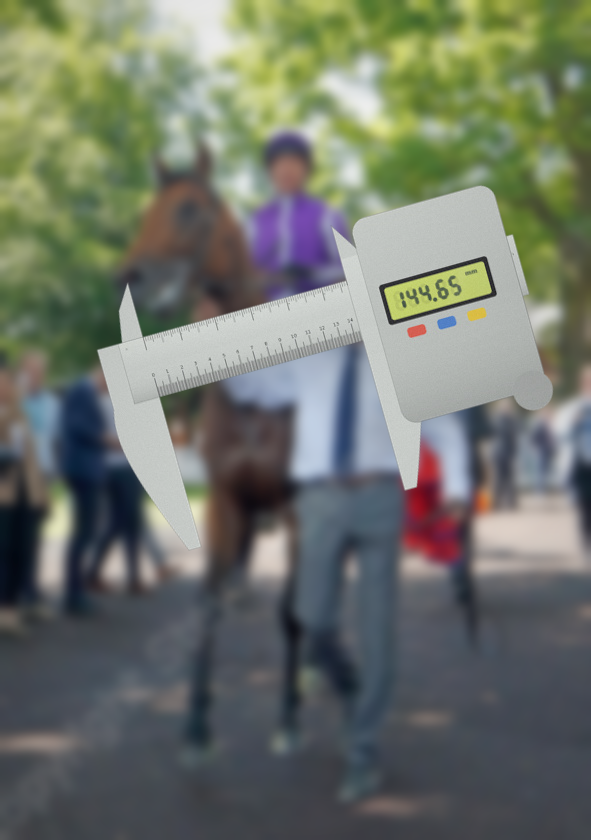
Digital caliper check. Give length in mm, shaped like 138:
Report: 144.65
